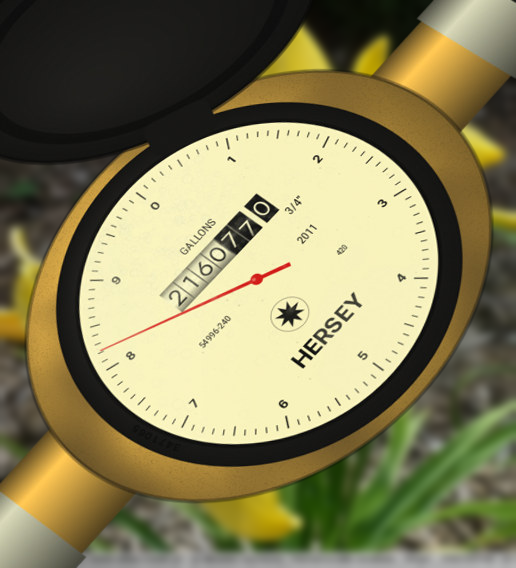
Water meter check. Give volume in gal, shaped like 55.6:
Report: 2160768.2
